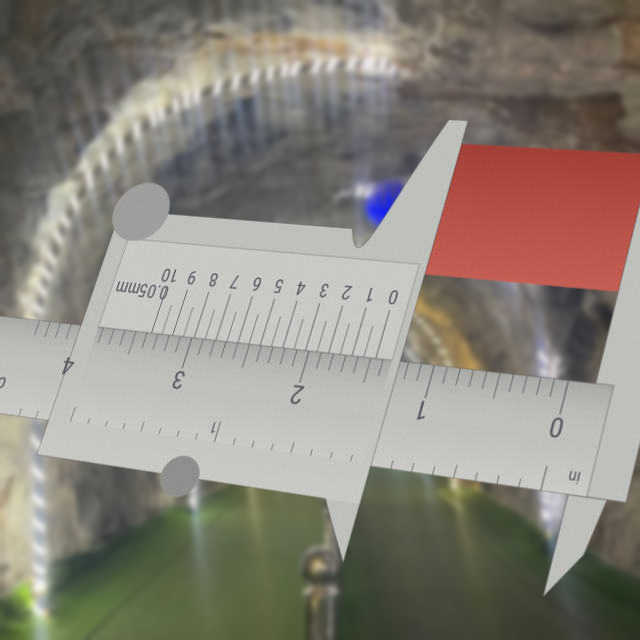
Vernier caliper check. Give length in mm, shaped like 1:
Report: 14.6
